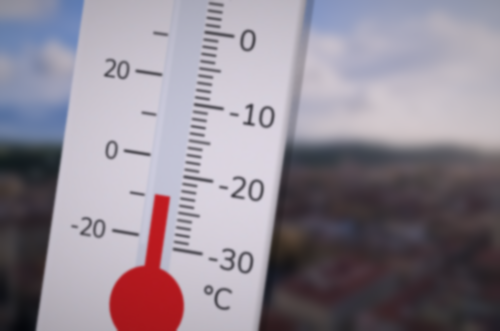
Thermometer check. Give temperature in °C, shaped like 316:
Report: -23
